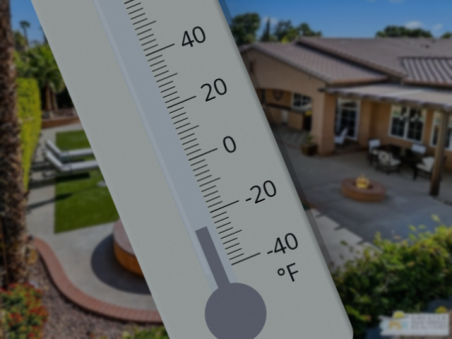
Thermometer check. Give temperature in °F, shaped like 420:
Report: -24
